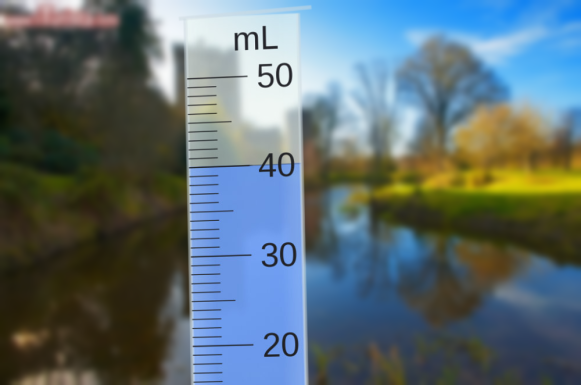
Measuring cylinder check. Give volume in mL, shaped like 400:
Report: 40
